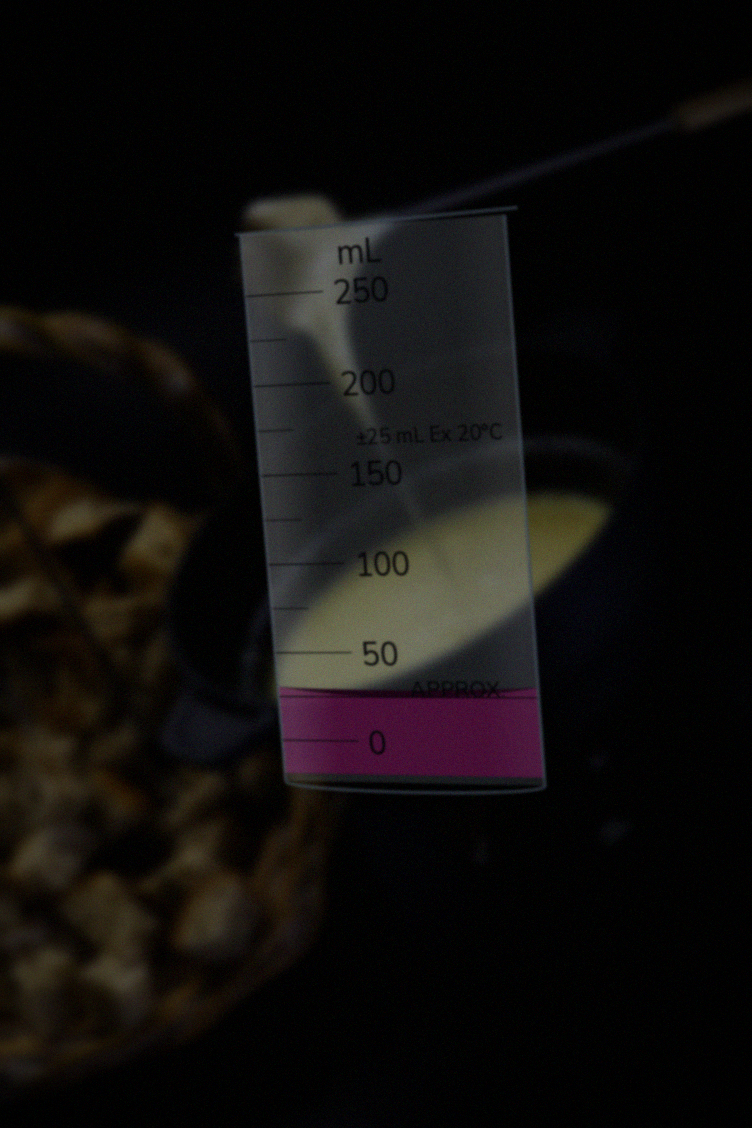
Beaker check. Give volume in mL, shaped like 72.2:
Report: 25
